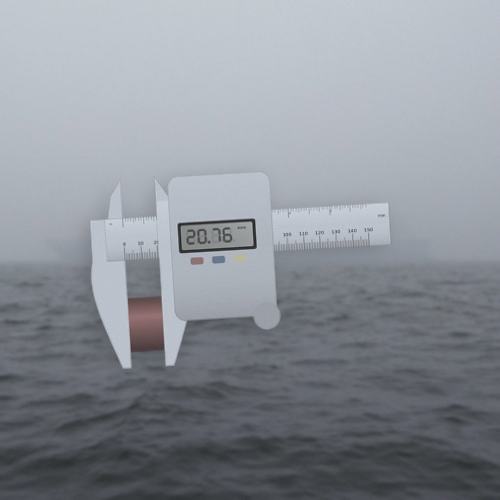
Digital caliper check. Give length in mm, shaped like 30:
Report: 20.76
